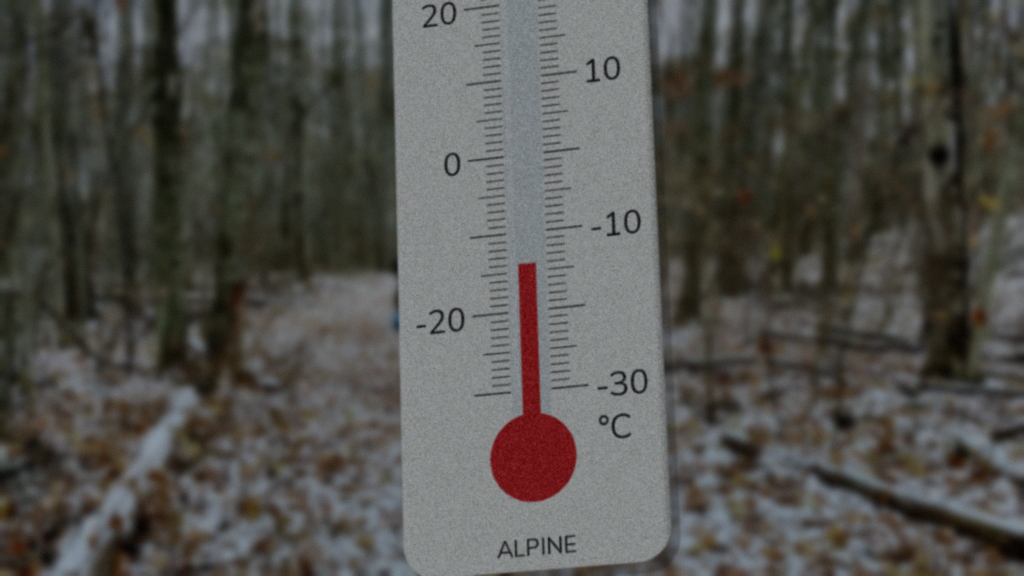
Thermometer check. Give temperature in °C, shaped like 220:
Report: -14
